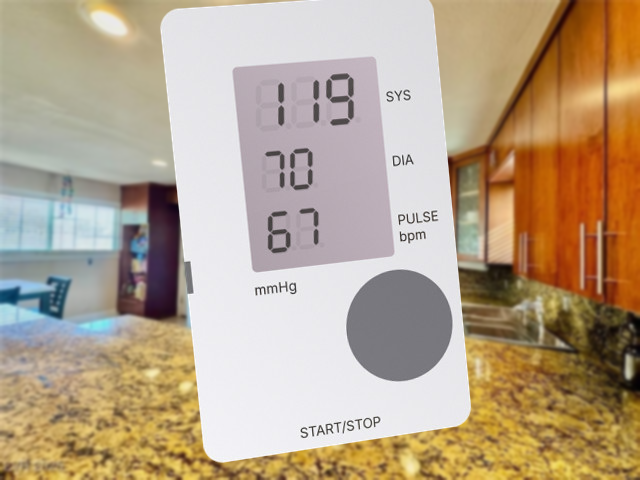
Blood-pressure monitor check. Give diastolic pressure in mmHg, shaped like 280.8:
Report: 70
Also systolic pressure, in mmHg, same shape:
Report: 119
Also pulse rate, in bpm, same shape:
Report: 67
